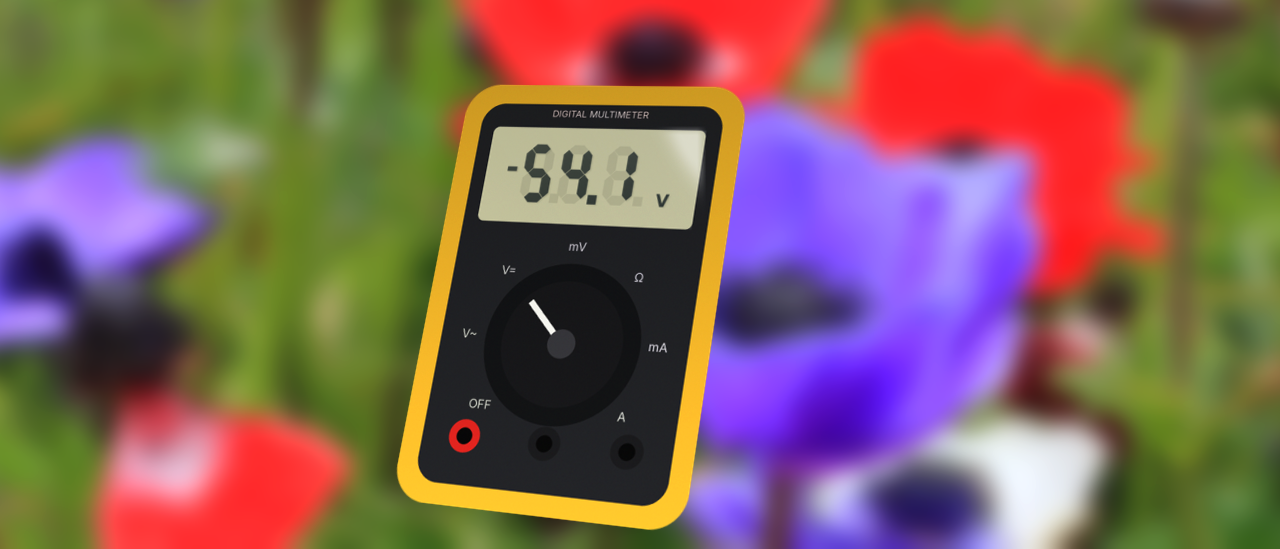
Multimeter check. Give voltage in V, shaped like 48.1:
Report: -54.1
